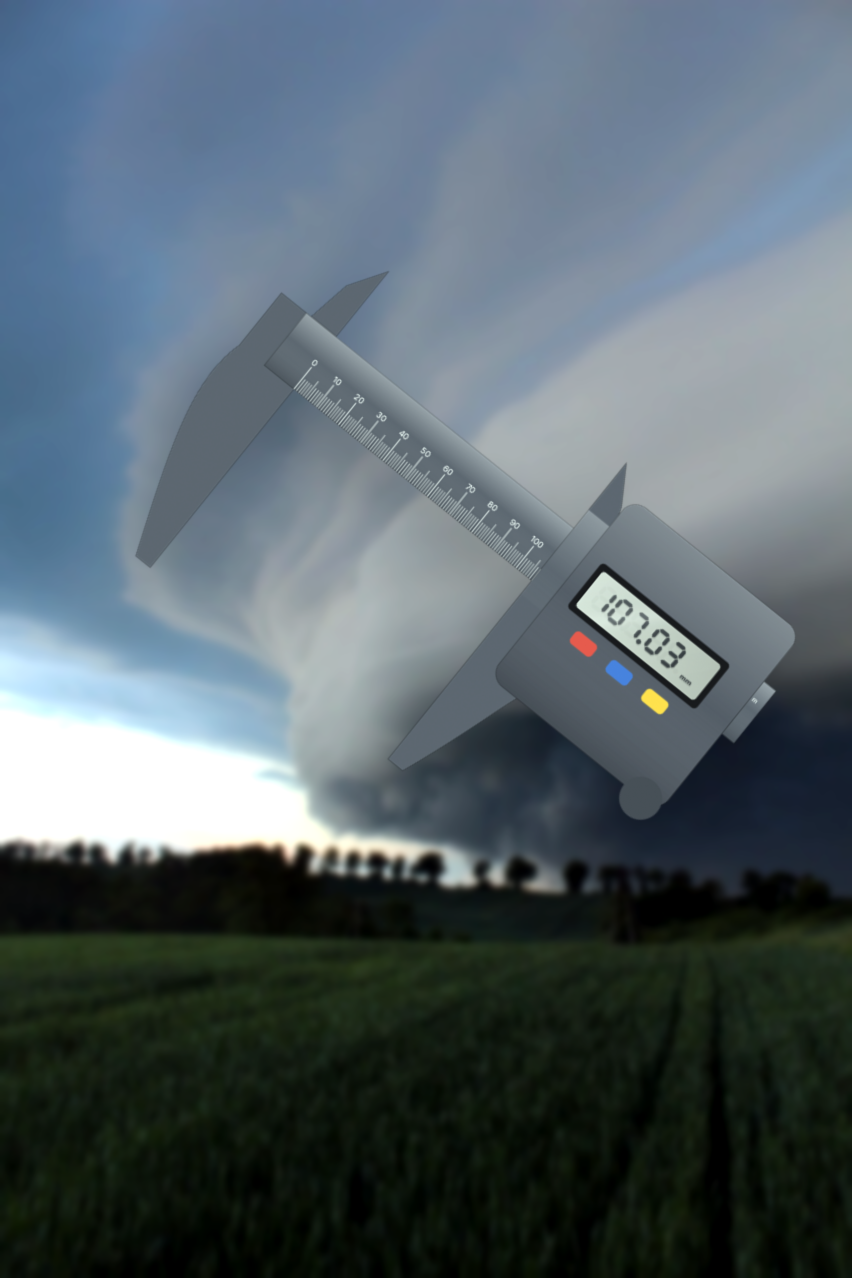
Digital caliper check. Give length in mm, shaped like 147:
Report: 107.03
